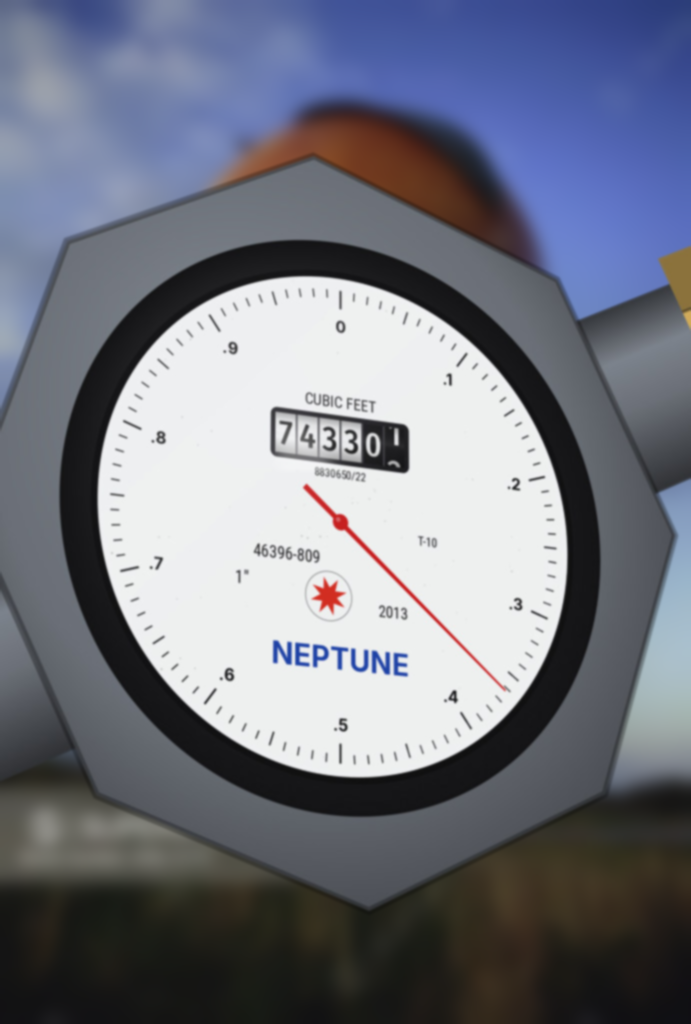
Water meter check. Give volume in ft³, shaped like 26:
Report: 743301.36
